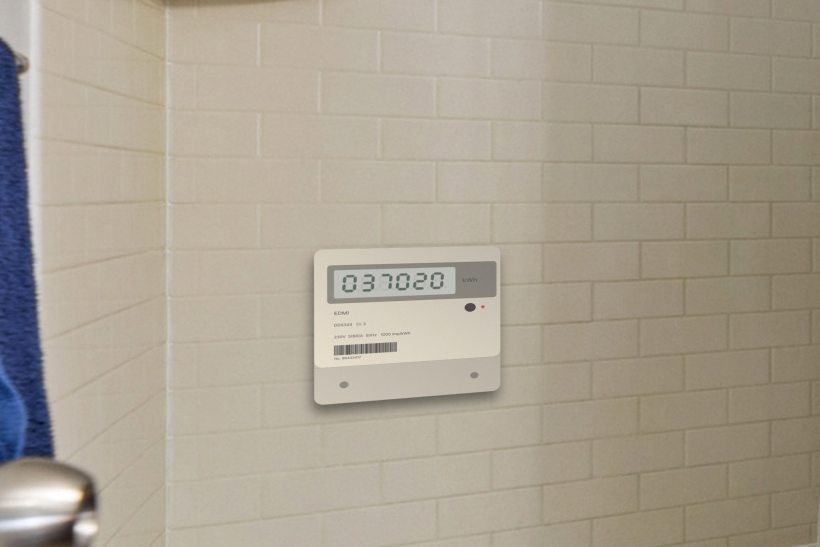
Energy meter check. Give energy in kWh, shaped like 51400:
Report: 37020
